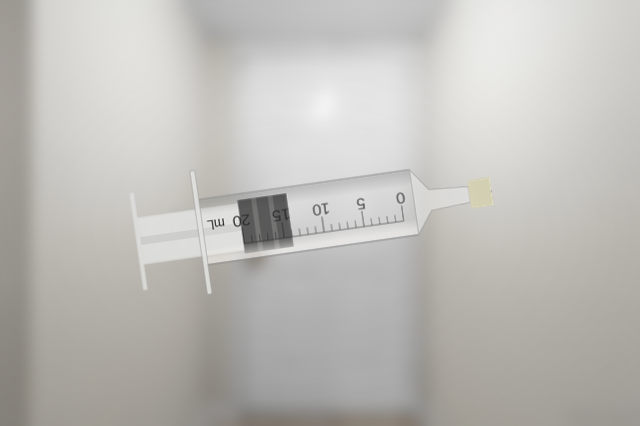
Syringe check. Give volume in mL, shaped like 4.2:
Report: 14
